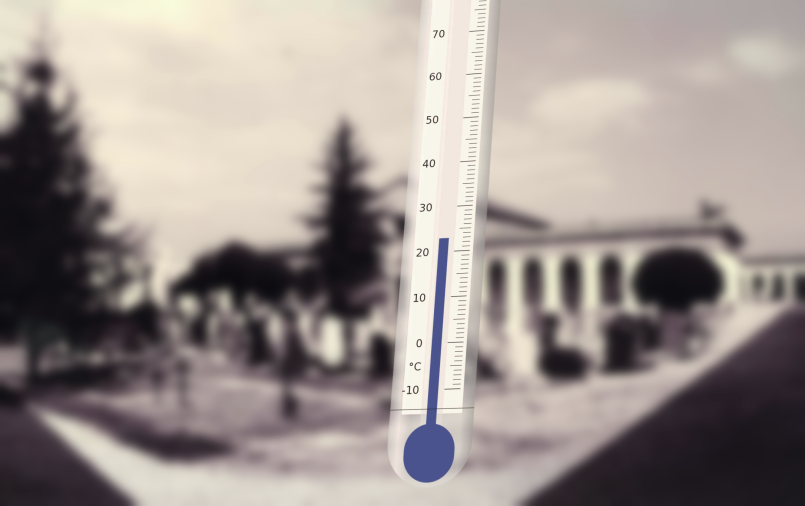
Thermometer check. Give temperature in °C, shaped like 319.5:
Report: 23
